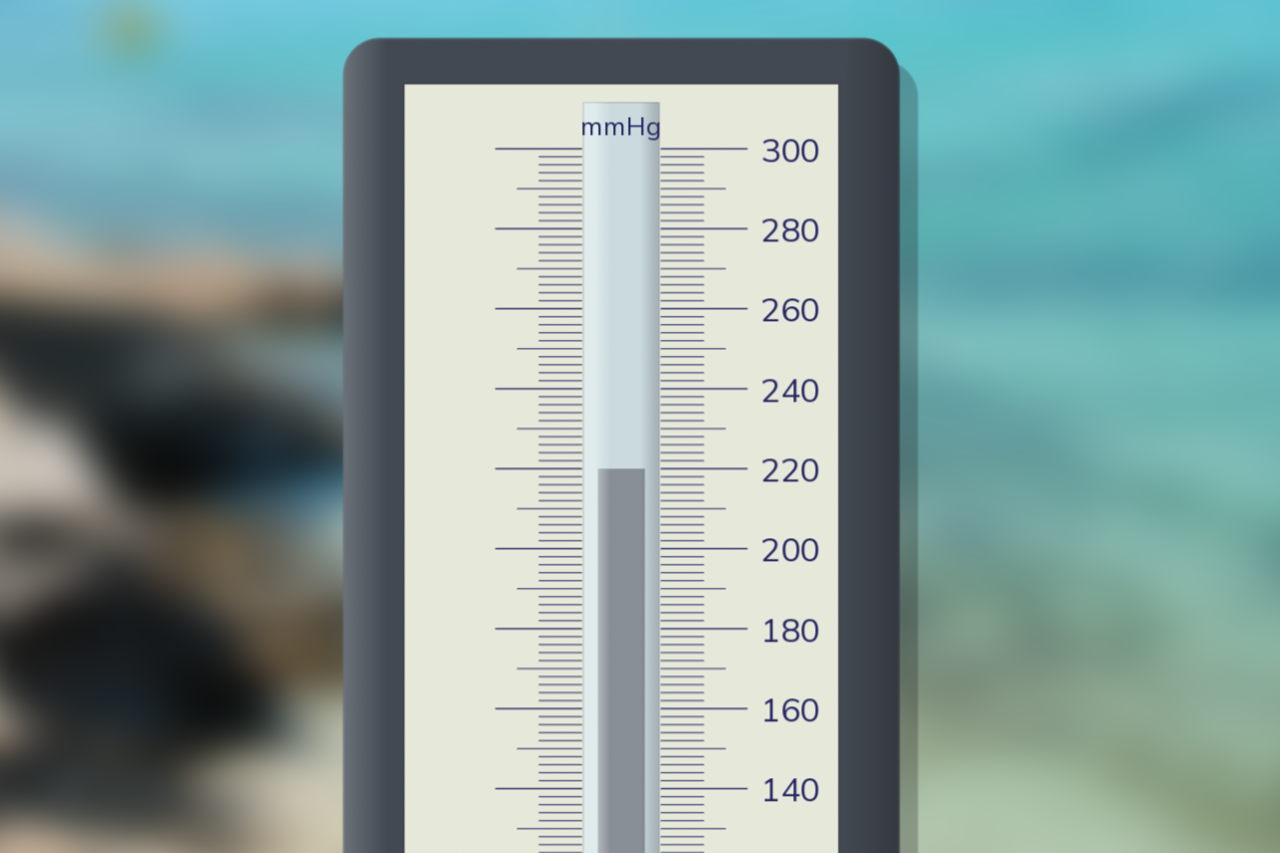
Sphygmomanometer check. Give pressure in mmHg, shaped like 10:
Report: 220
